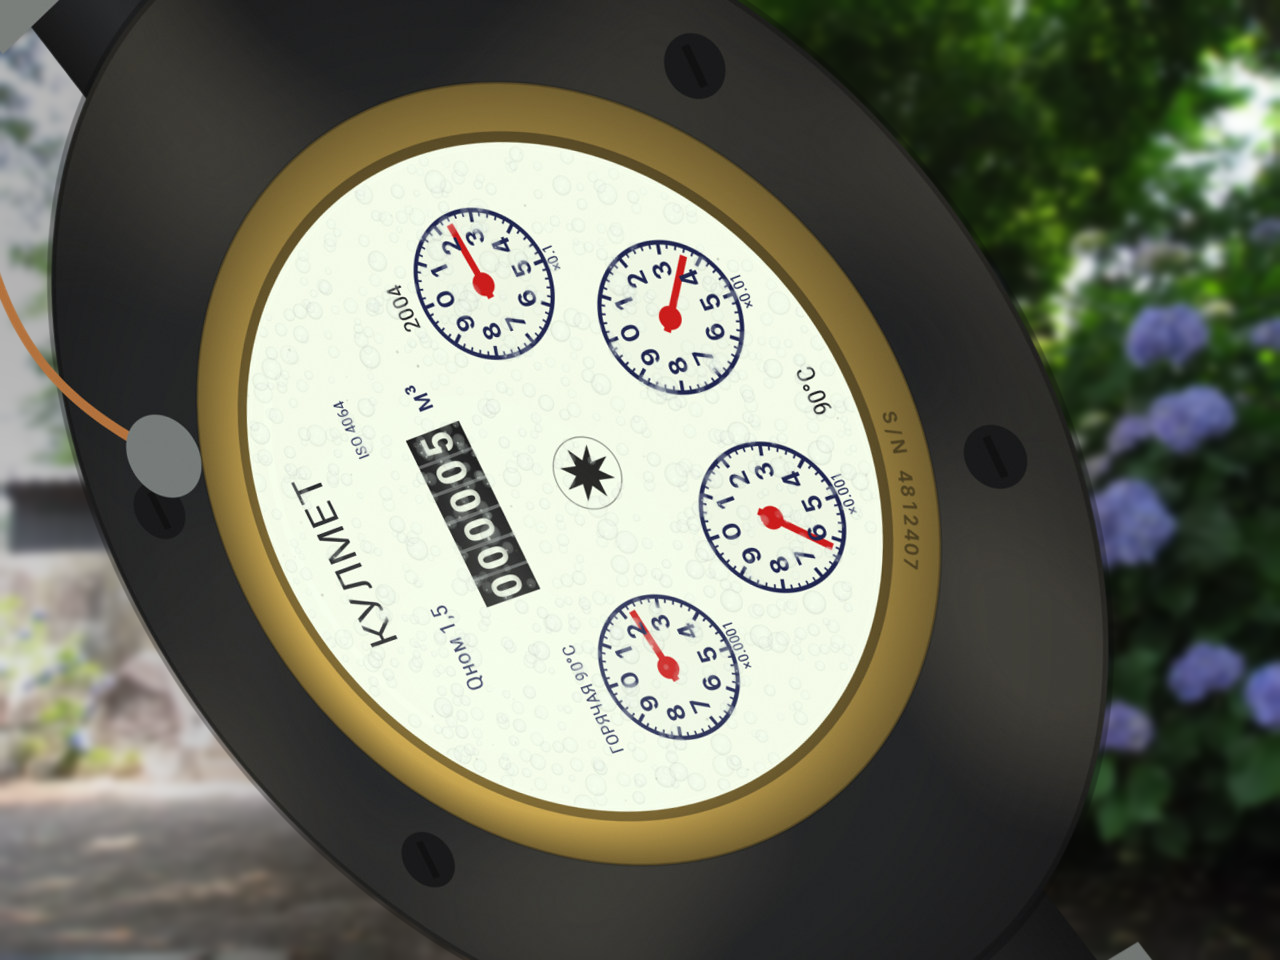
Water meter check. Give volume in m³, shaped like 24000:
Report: 5.2362
